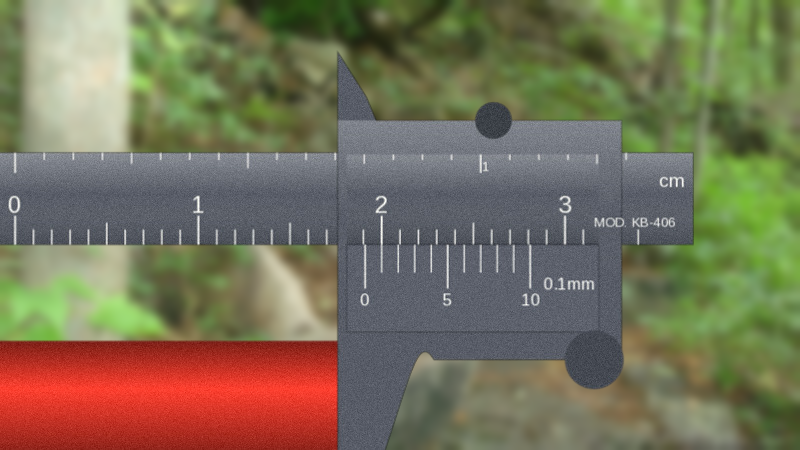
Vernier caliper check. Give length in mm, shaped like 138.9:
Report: 19.1
